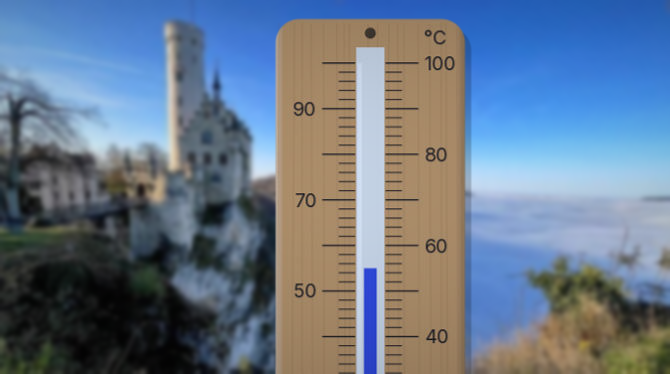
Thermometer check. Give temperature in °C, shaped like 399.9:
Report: 55
